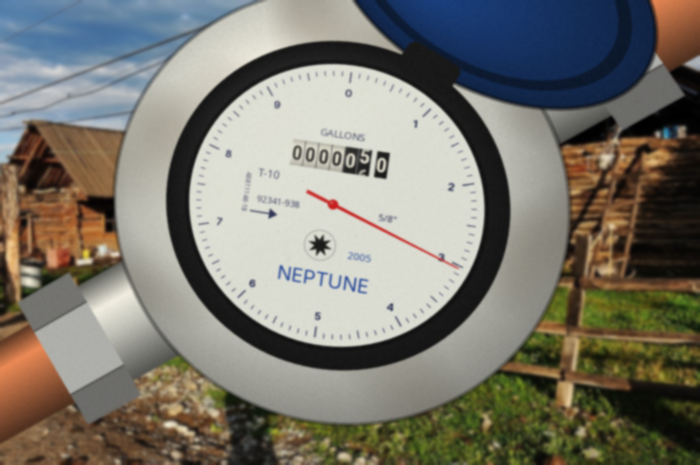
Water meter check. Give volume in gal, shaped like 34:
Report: 53.0
